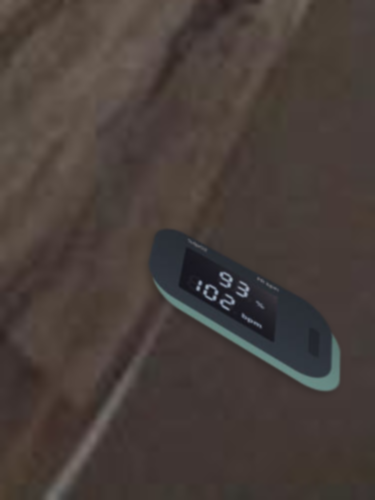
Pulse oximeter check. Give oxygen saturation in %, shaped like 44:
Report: 93
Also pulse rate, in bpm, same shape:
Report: 102
